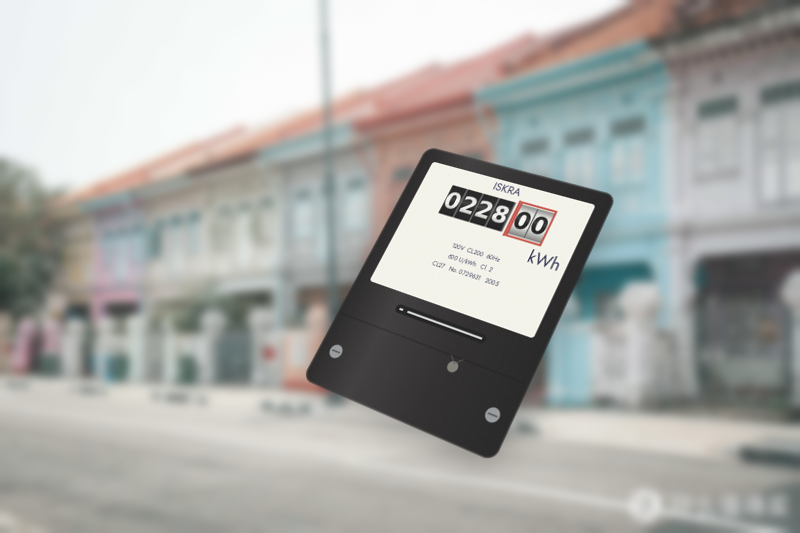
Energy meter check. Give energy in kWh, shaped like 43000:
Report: 228.00
